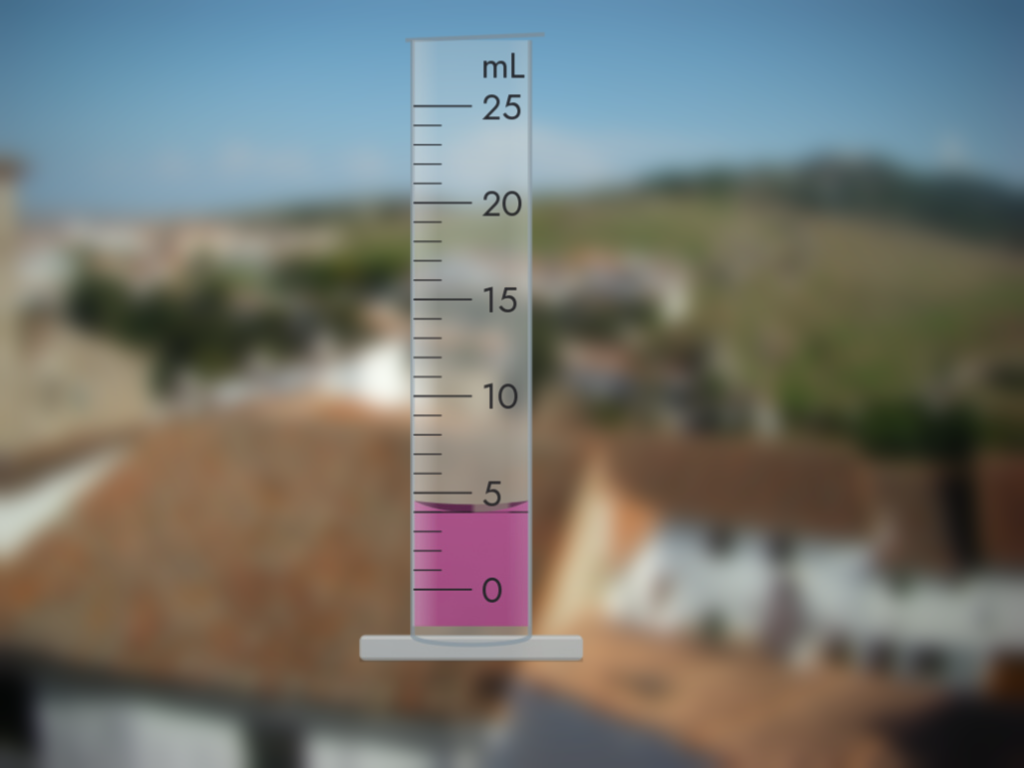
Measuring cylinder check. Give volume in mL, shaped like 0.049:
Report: 4
